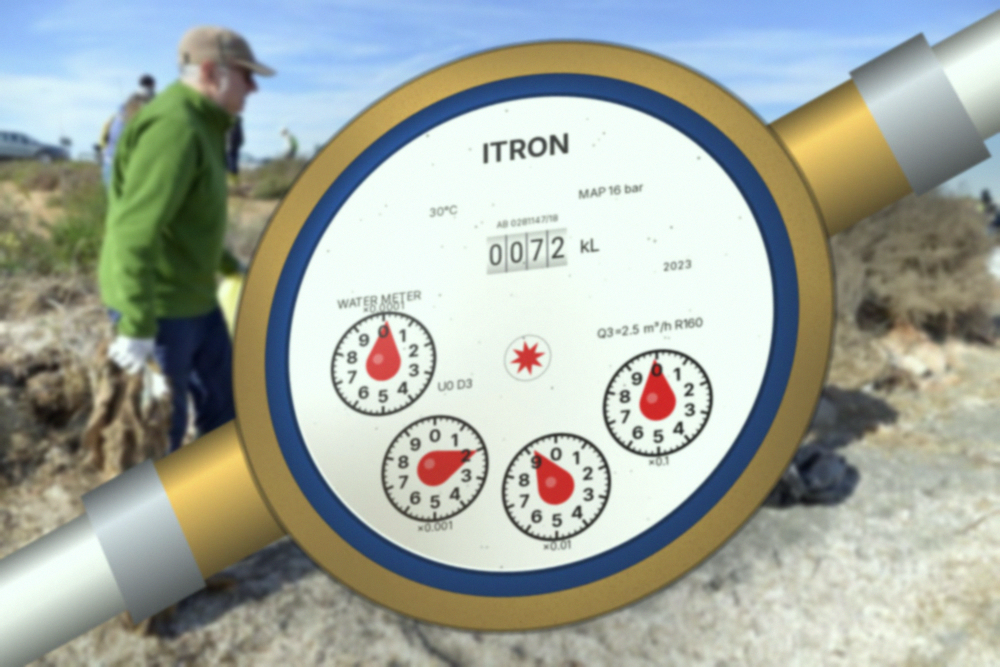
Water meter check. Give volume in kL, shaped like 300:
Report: 71.9920
